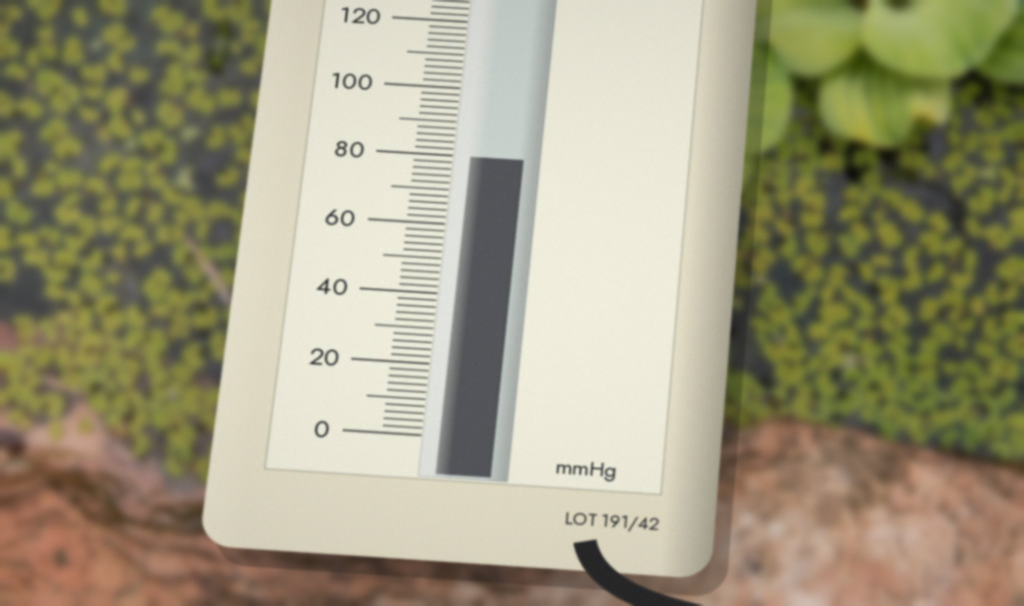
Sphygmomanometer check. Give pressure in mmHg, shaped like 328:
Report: 80
